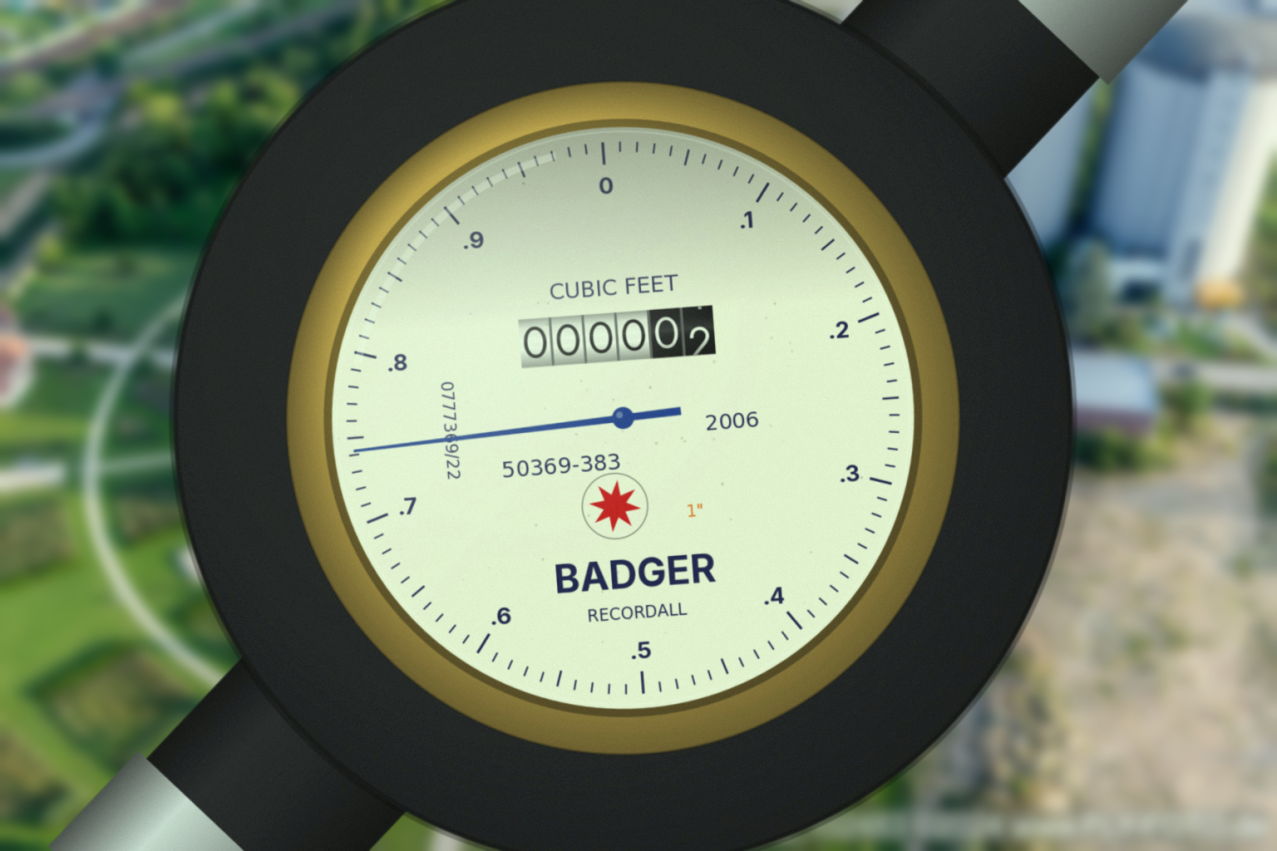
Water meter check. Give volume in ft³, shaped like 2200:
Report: 1.74
